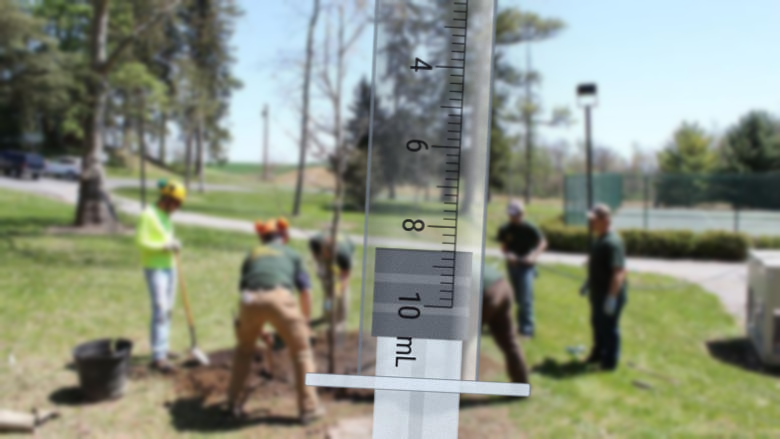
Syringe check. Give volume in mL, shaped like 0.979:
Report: 8.6
